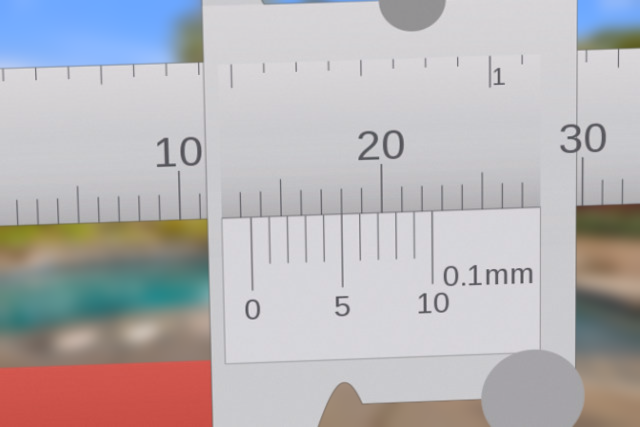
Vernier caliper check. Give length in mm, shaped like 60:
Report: 13.5
